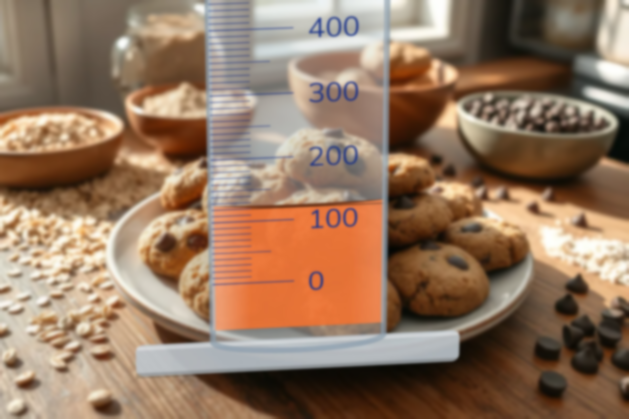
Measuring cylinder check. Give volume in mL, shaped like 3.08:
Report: 120
